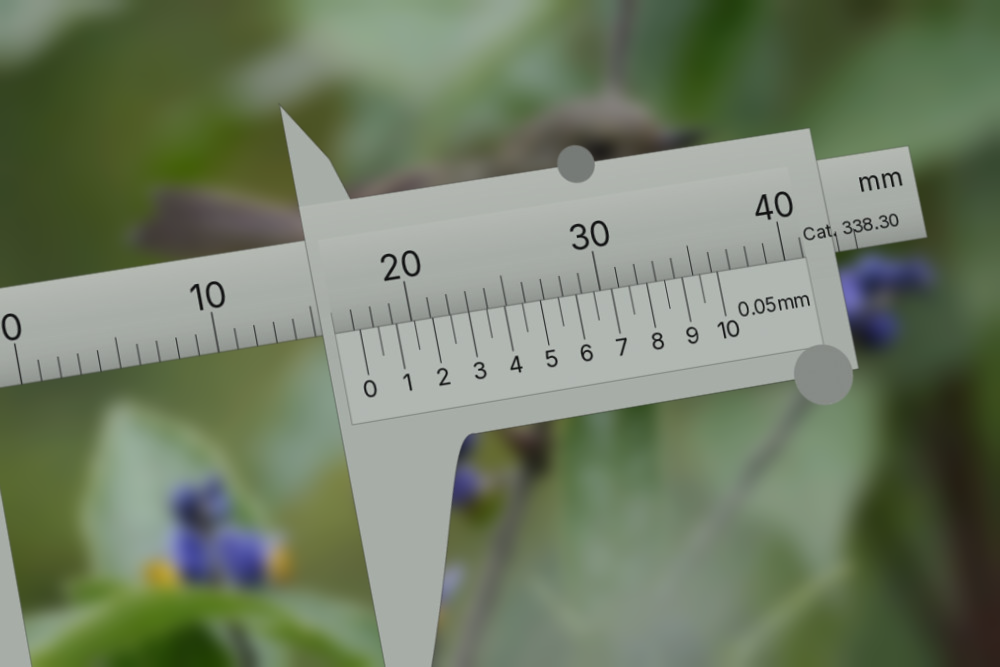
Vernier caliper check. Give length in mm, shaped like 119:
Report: 17.3
